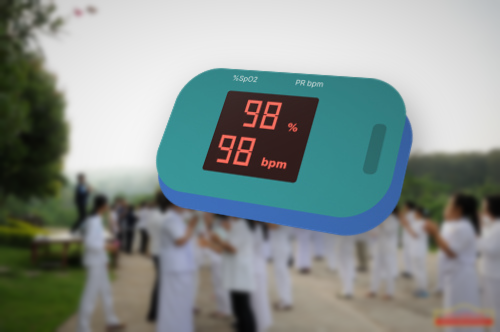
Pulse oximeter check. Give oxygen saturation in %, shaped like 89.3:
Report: 98
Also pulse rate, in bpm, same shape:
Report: 98
